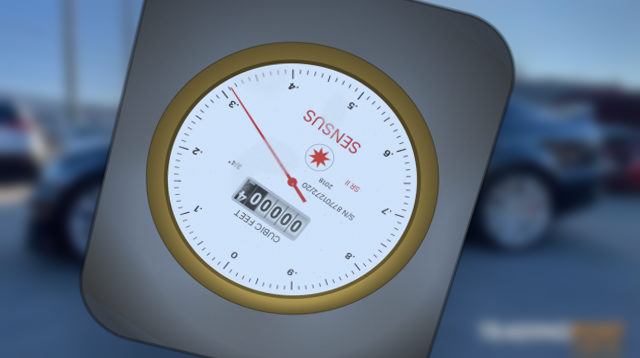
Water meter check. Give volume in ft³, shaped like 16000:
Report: 4.31
